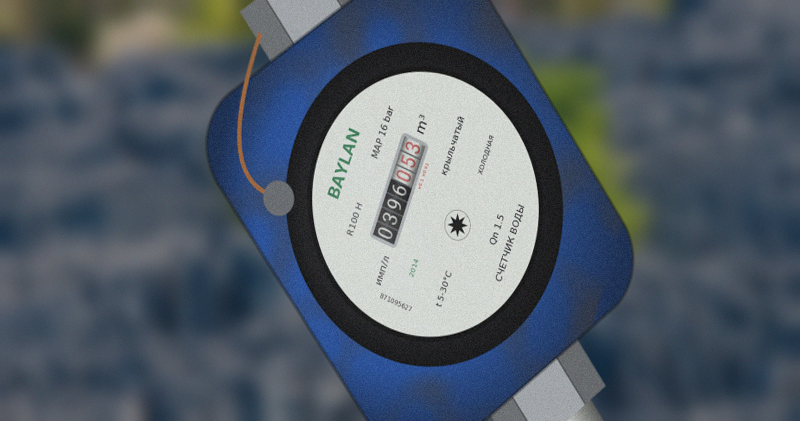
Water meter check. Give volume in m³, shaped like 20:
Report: 396.053
